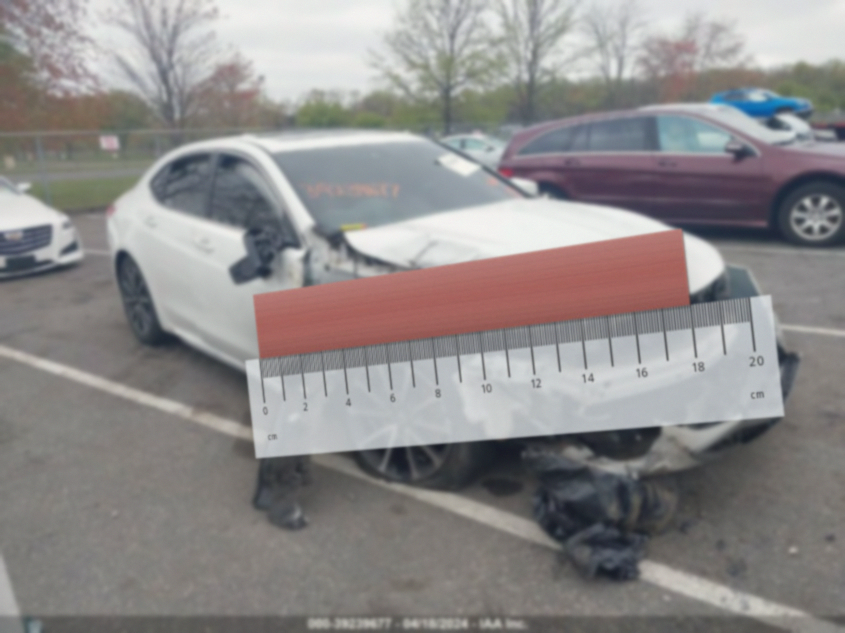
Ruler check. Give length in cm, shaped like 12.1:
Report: 18
